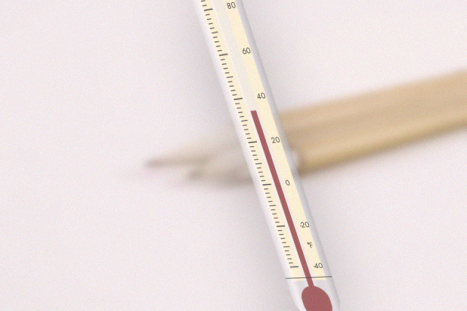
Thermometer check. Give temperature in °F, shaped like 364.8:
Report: 34
